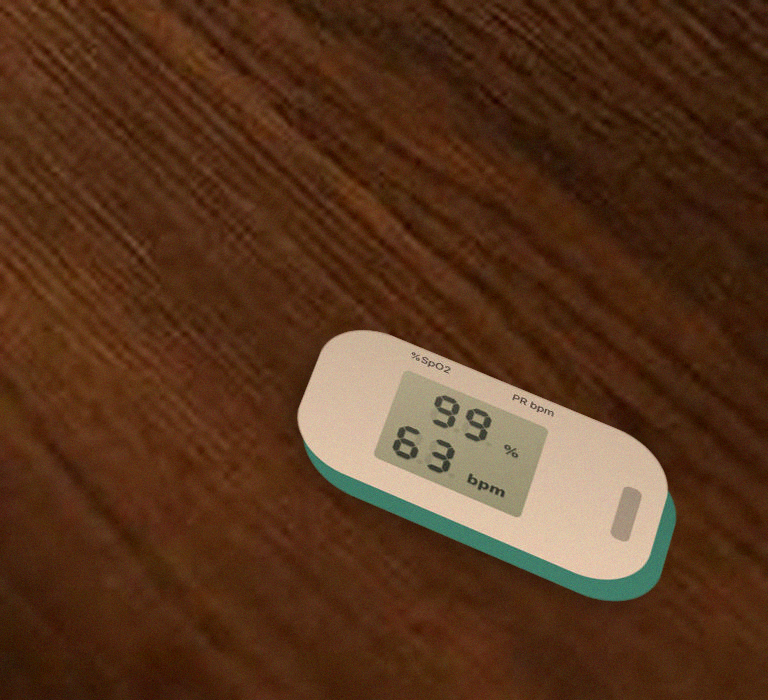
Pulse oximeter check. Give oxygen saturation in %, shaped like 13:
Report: 99
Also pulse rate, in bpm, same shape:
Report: 63
